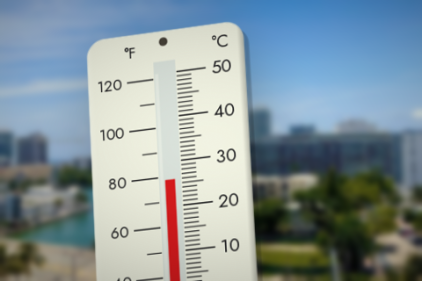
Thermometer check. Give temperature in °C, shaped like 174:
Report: 26
